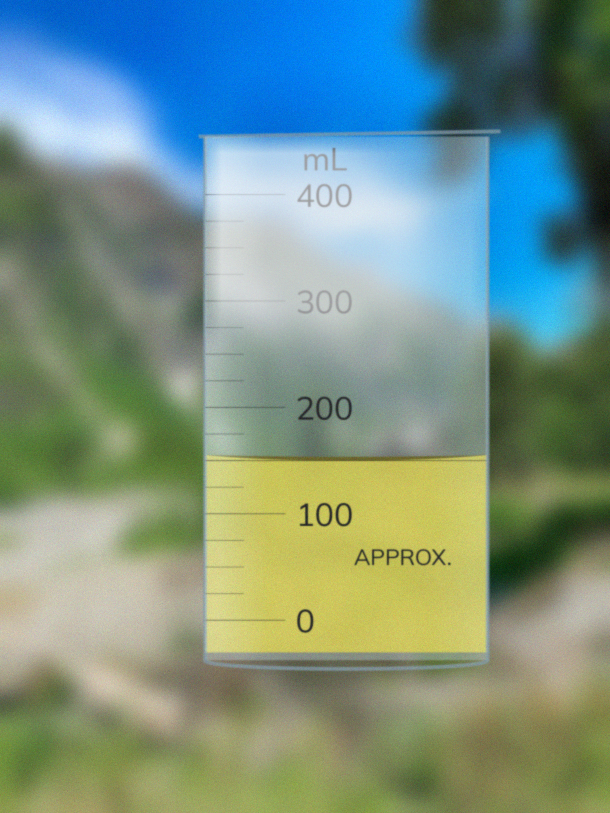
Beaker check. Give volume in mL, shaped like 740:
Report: 150
